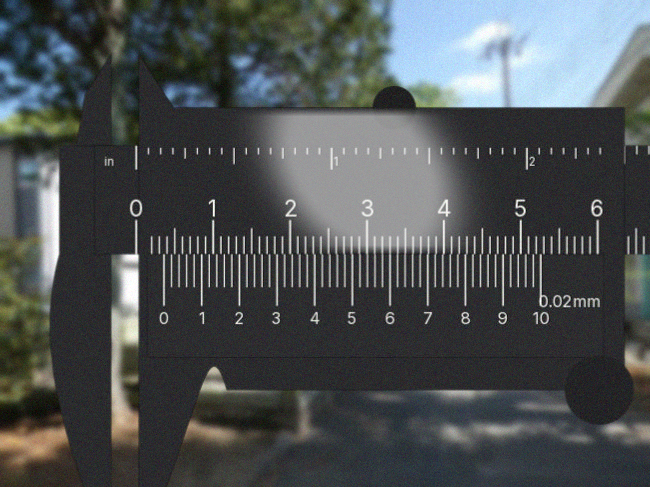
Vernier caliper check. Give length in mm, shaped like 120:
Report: 3.6
